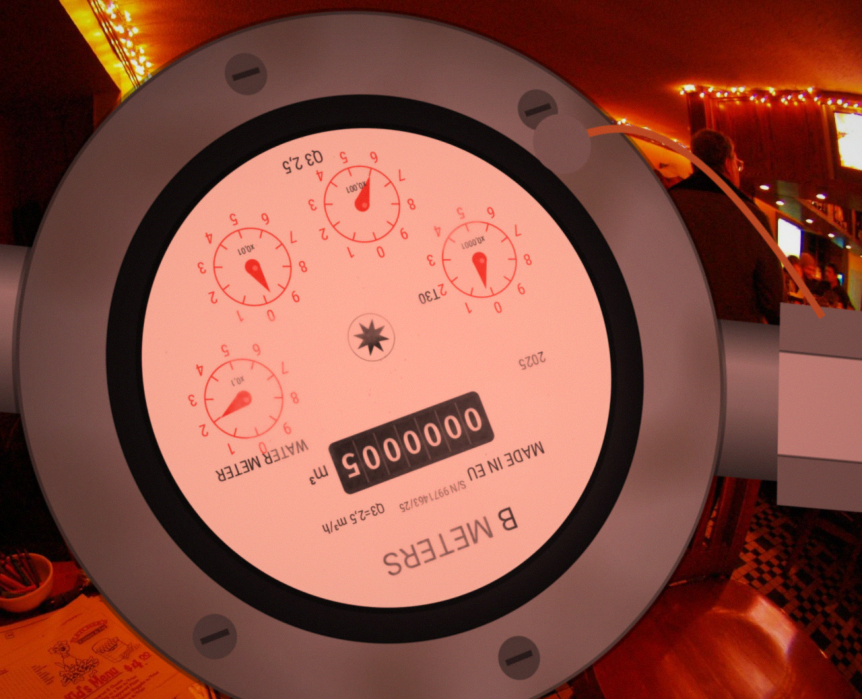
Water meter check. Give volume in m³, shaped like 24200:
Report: 5.1960
